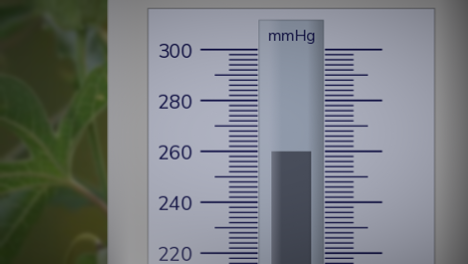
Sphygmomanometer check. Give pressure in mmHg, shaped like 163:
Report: 260
